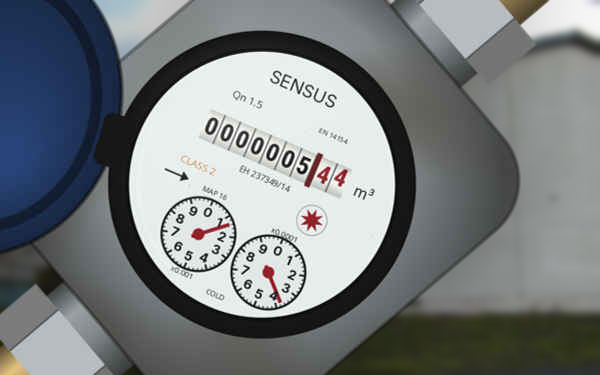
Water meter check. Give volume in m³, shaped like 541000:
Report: 5.4413
